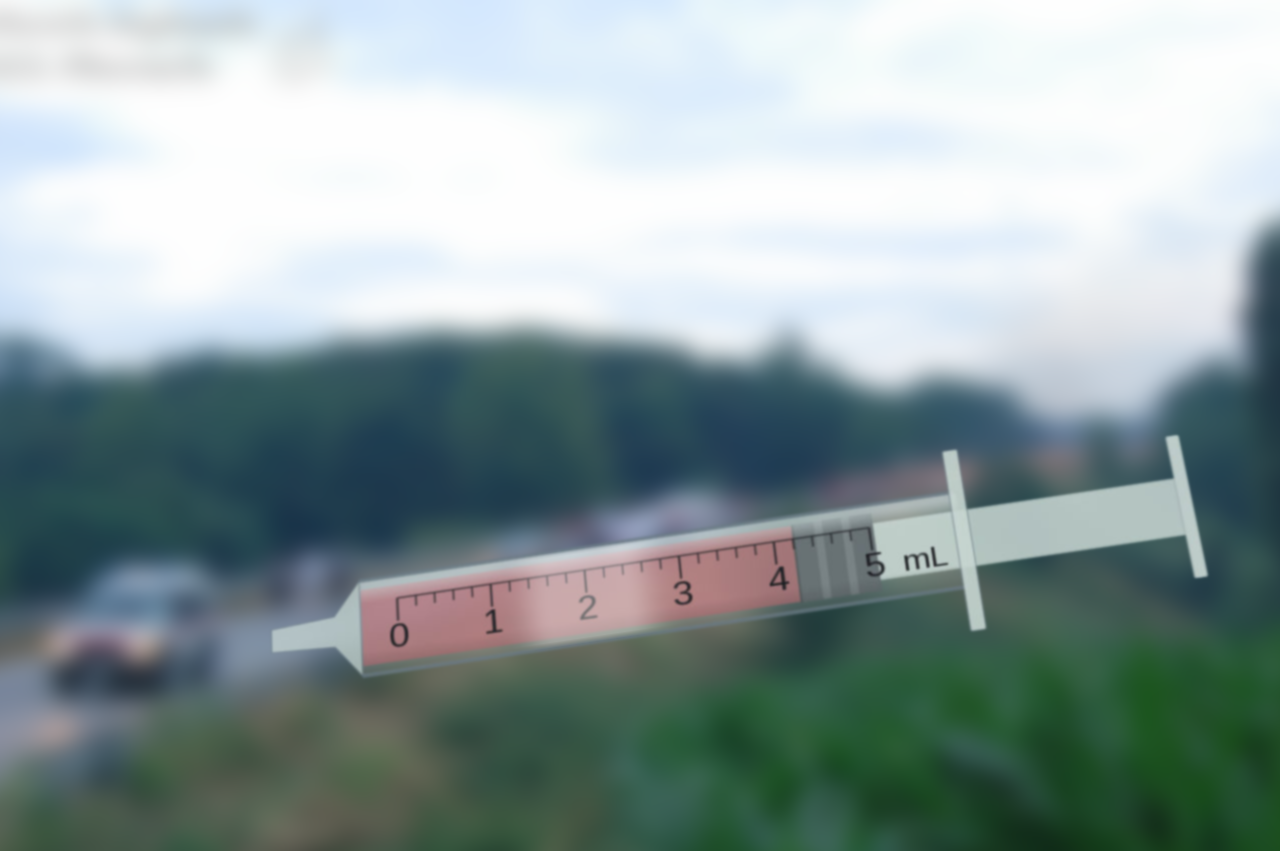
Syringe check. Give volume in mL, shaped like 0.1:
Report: 4.2
